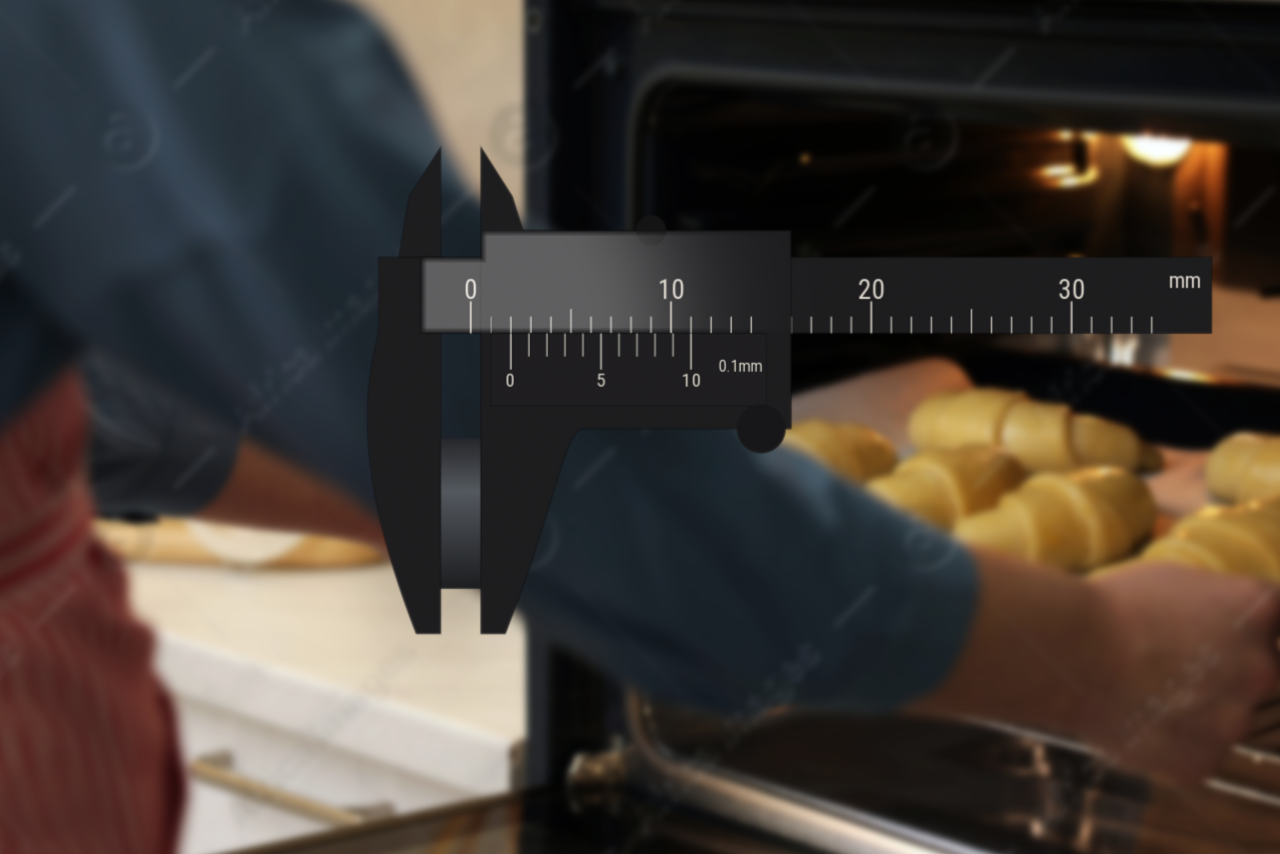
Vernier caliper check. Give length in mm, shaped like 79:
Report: 2.0
